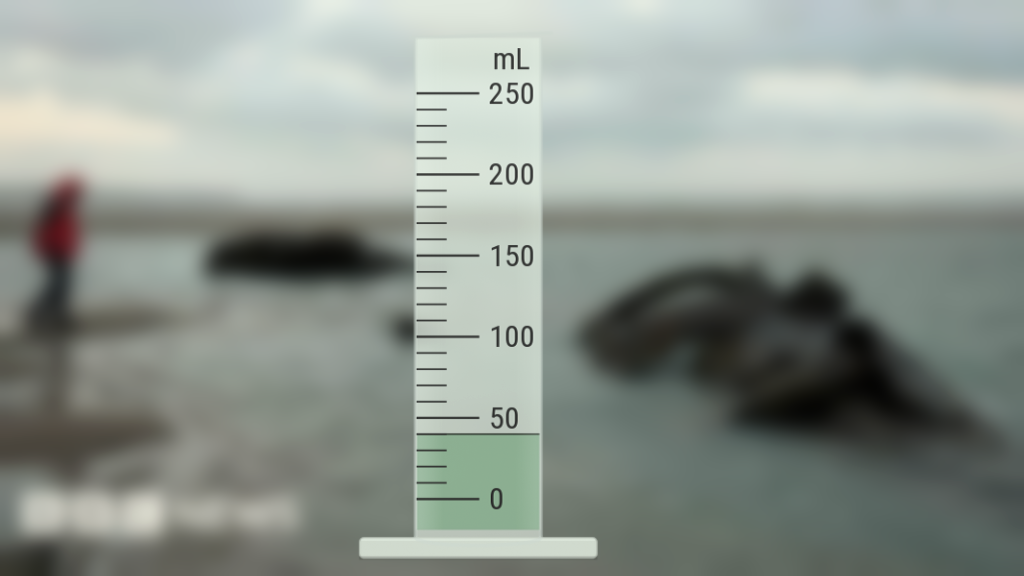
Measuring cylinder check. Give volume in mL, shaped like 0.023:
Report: 40
